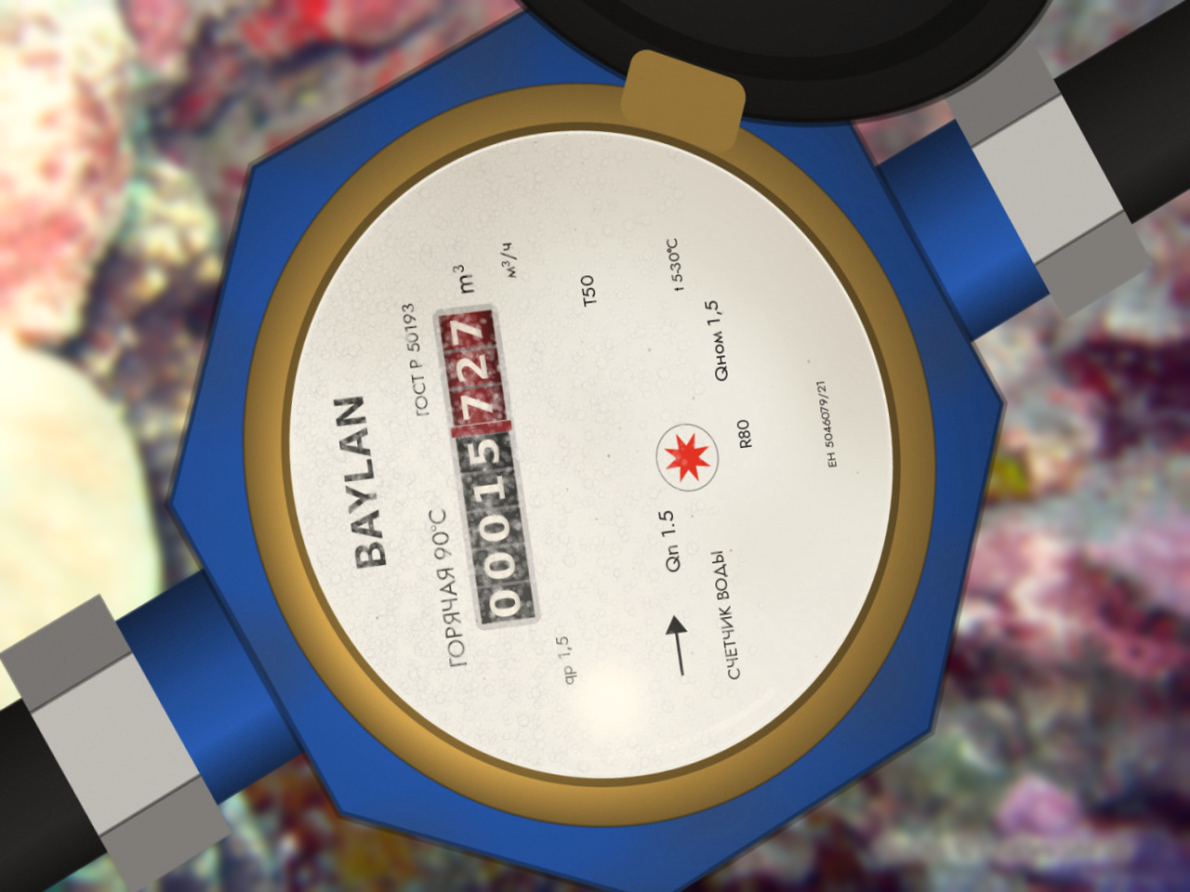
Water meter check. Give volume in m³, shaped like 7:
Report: 15.727
